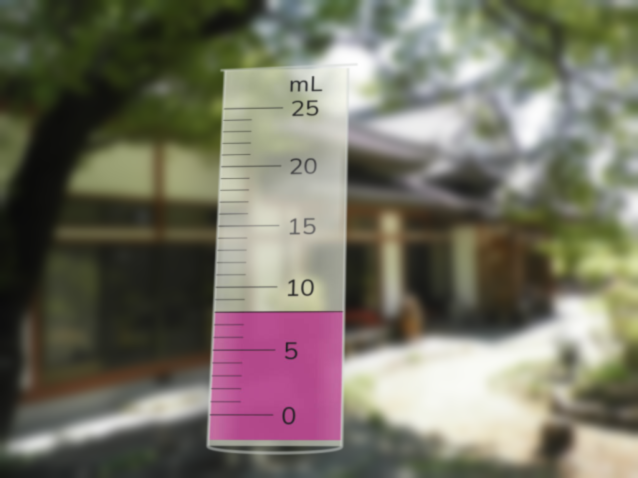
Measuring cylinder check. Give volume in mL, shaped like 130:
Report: 8
